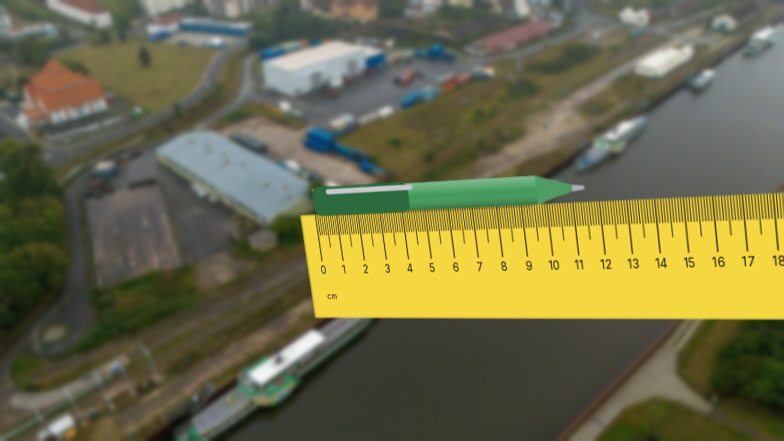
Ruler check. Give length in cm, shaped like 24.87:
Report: 11.5
